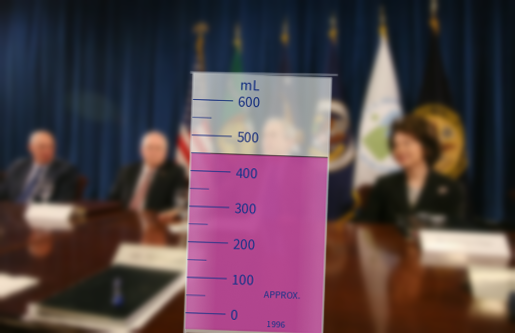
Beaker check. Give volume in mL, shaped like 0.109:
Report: 450
